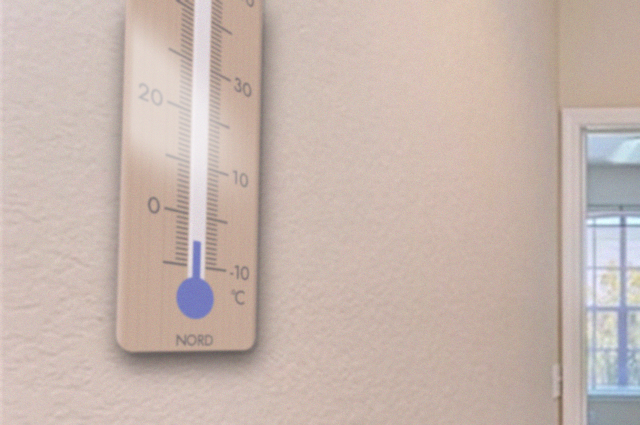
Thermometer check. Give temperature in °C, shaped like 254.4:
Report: -5
